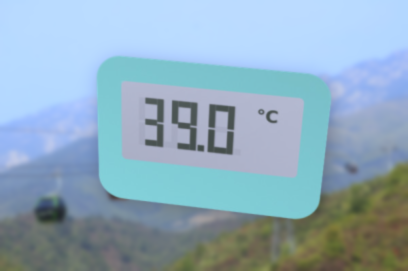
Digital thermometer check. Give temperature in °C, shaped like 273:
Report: 39.0
